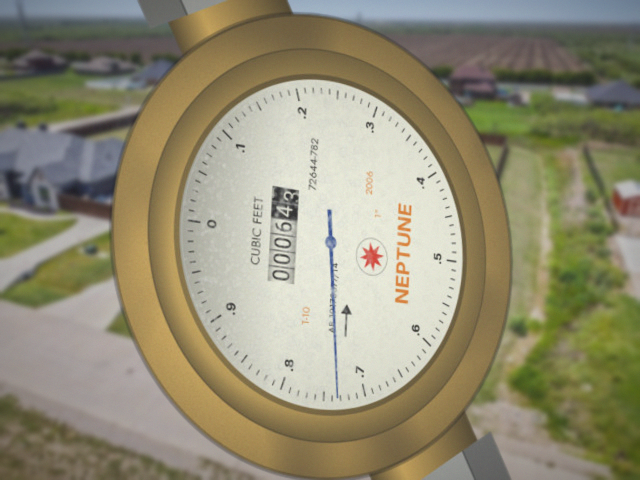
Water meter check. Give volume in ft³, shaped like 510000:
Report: 642.73
